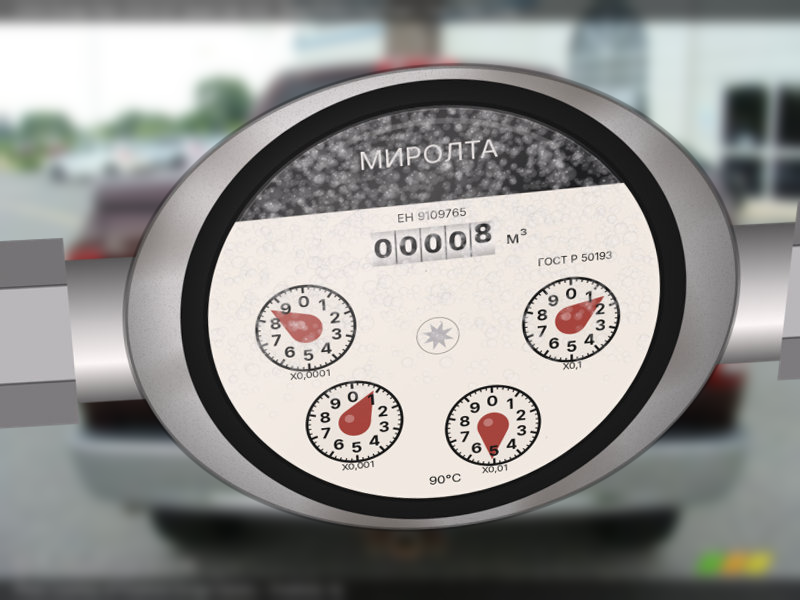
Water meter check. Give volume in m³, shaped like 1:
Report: 8.1508
